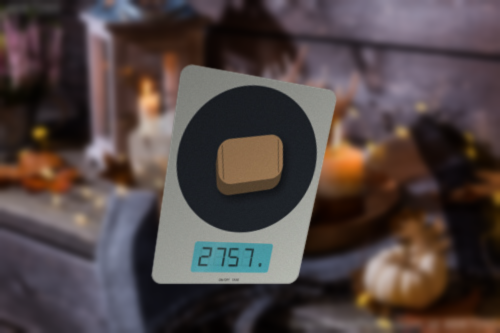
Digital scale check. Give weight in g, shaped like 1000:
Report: 2757
